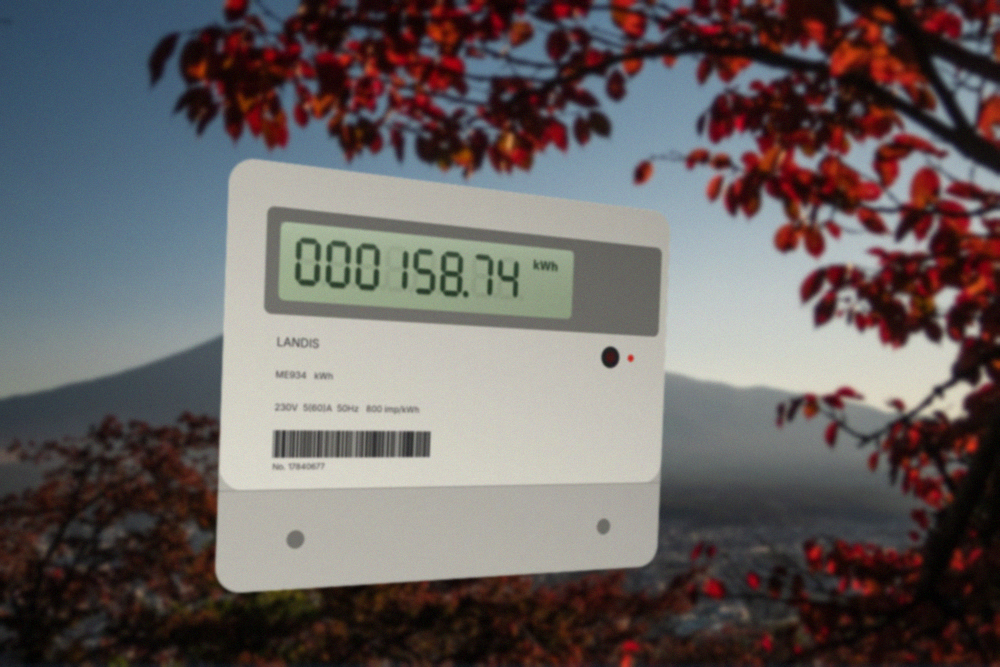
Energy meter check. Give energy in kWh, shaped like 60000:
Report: 158.74
